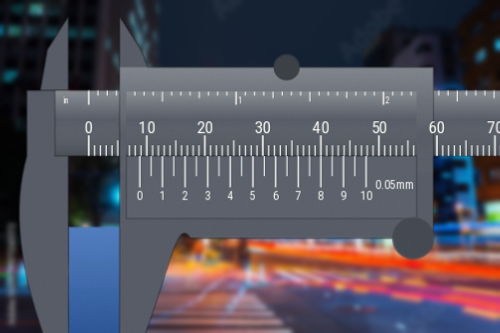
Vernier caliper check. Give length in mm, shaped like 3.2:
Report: 8.8
